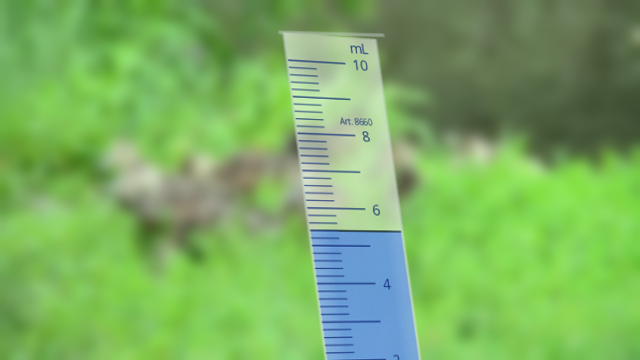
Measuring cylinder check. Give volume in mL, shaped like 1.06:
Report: 5.4
